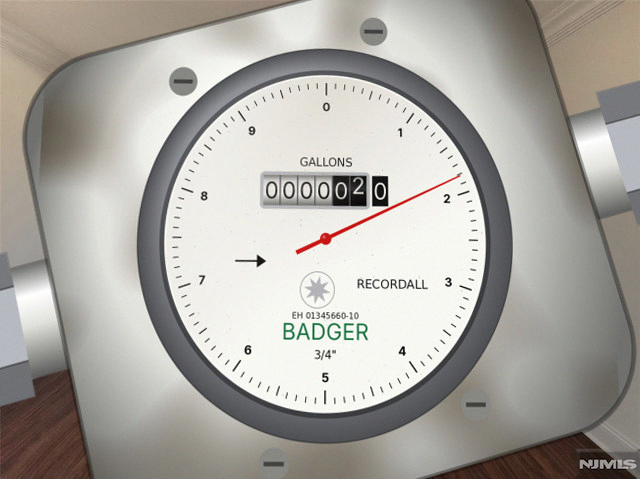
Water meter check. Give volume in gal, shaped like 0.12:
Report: 21.8
